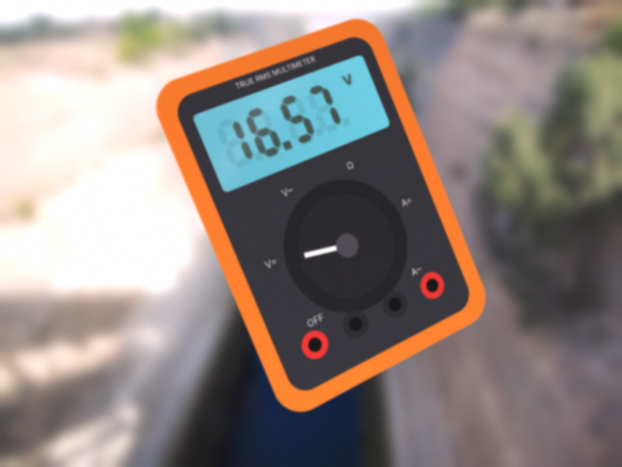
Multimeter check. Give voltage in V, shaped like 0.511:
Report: 16.57
